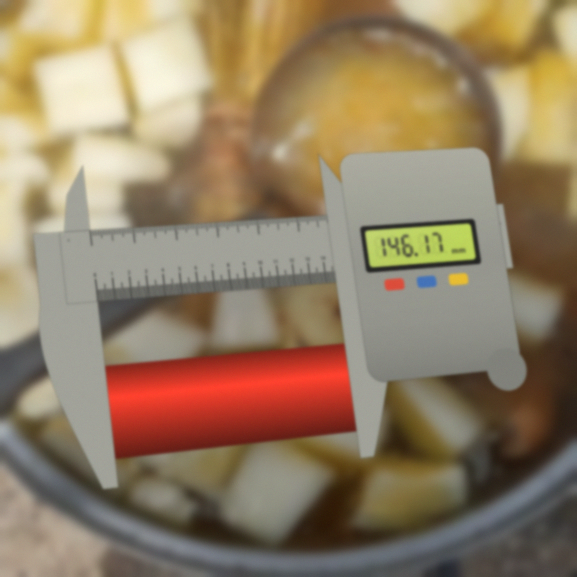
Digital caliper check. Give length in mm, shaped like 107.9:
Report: 146.17
